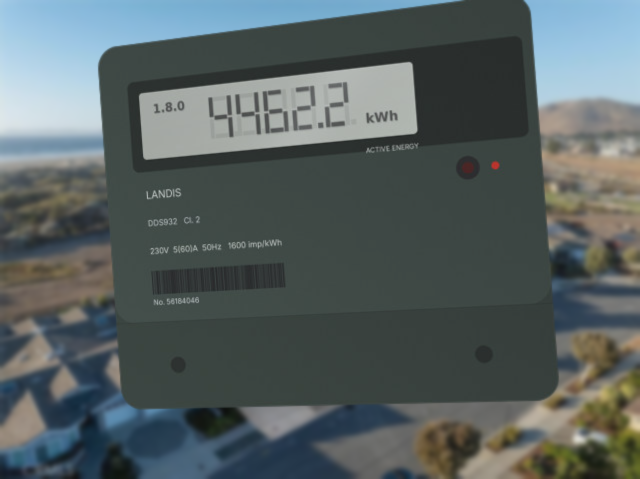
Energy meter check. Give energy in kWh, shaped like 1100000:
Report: 4462.2
